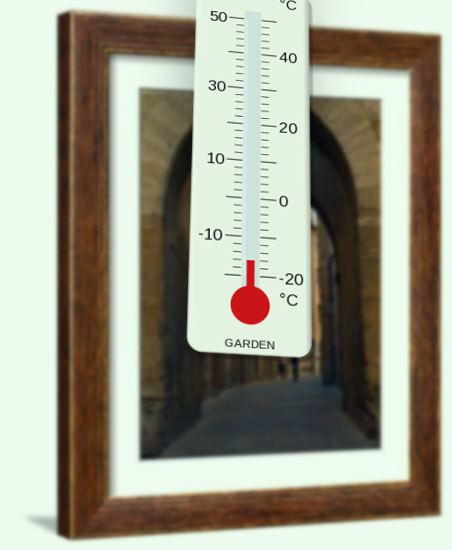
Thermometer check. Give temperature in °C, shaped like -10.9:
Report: -16
